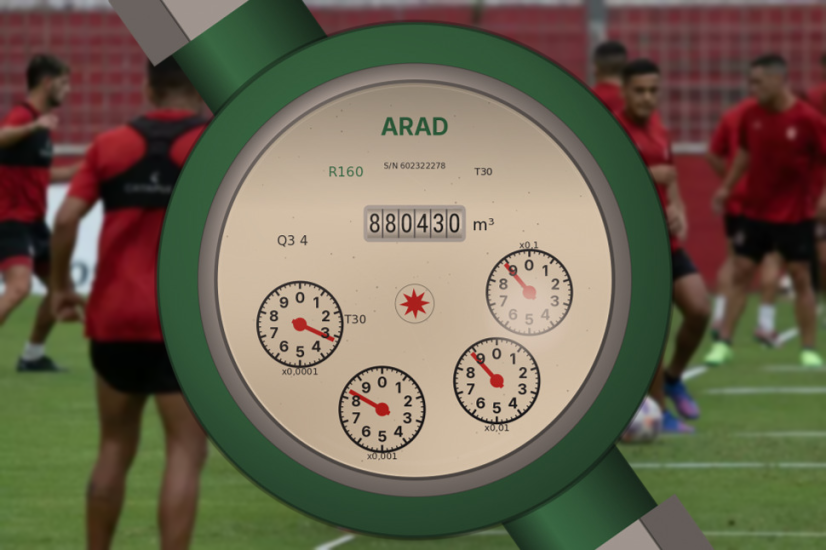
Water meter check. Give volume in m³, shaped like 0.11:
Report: 880430.8883
